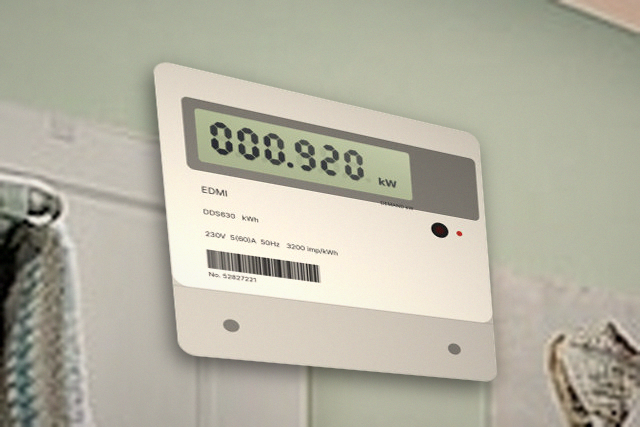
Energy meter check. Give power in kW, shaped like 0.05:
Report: 0.920
